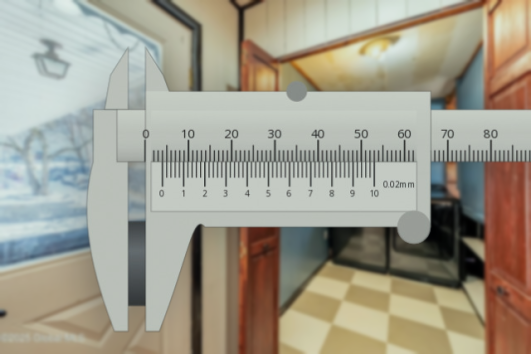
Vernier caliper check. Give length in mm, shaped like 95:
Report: 4.0
